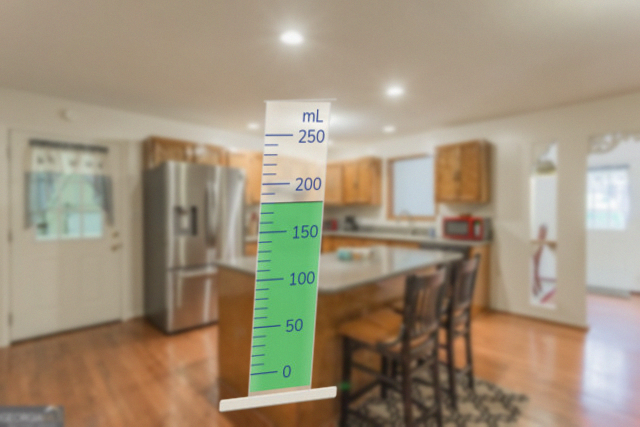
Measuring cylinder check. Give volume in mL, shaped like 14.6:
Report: 180
